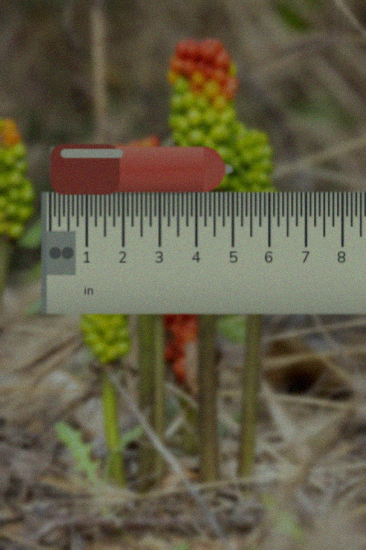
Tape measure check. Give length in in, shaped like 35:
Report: 5
